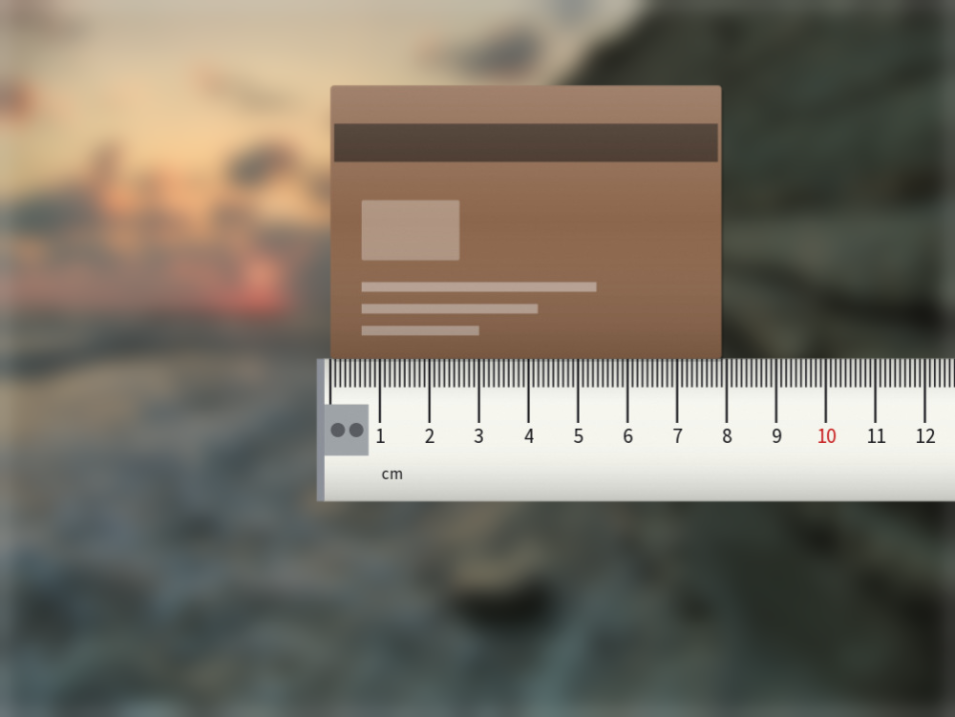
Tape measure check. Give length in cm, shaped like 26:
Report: 7.9
